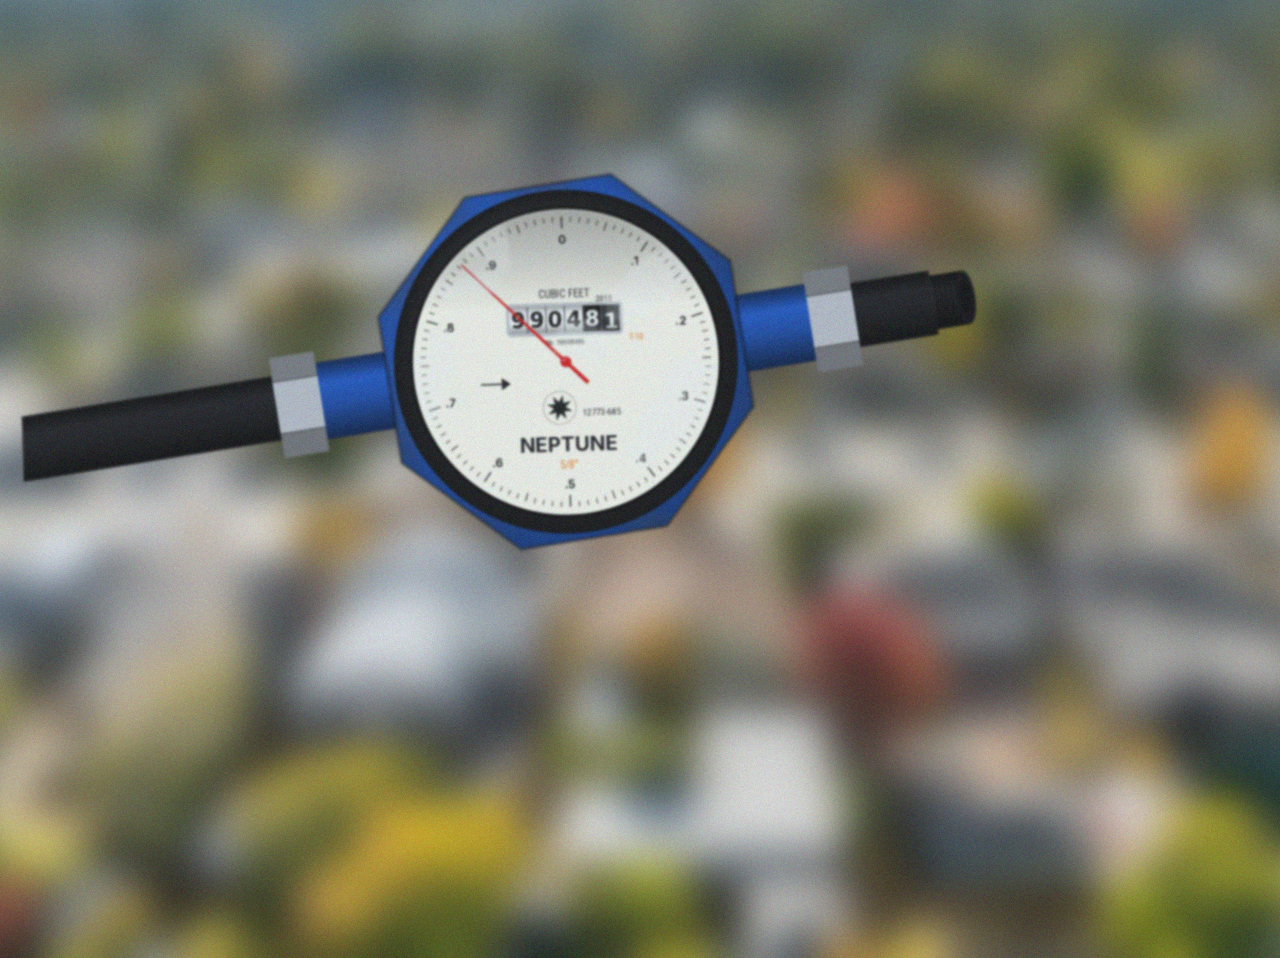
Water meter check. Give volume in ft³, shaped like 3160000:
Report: 990480.87
